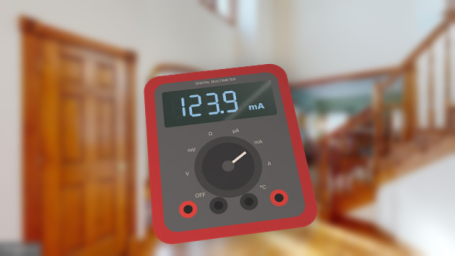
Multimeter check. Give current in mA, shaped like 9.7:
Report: 123.9
